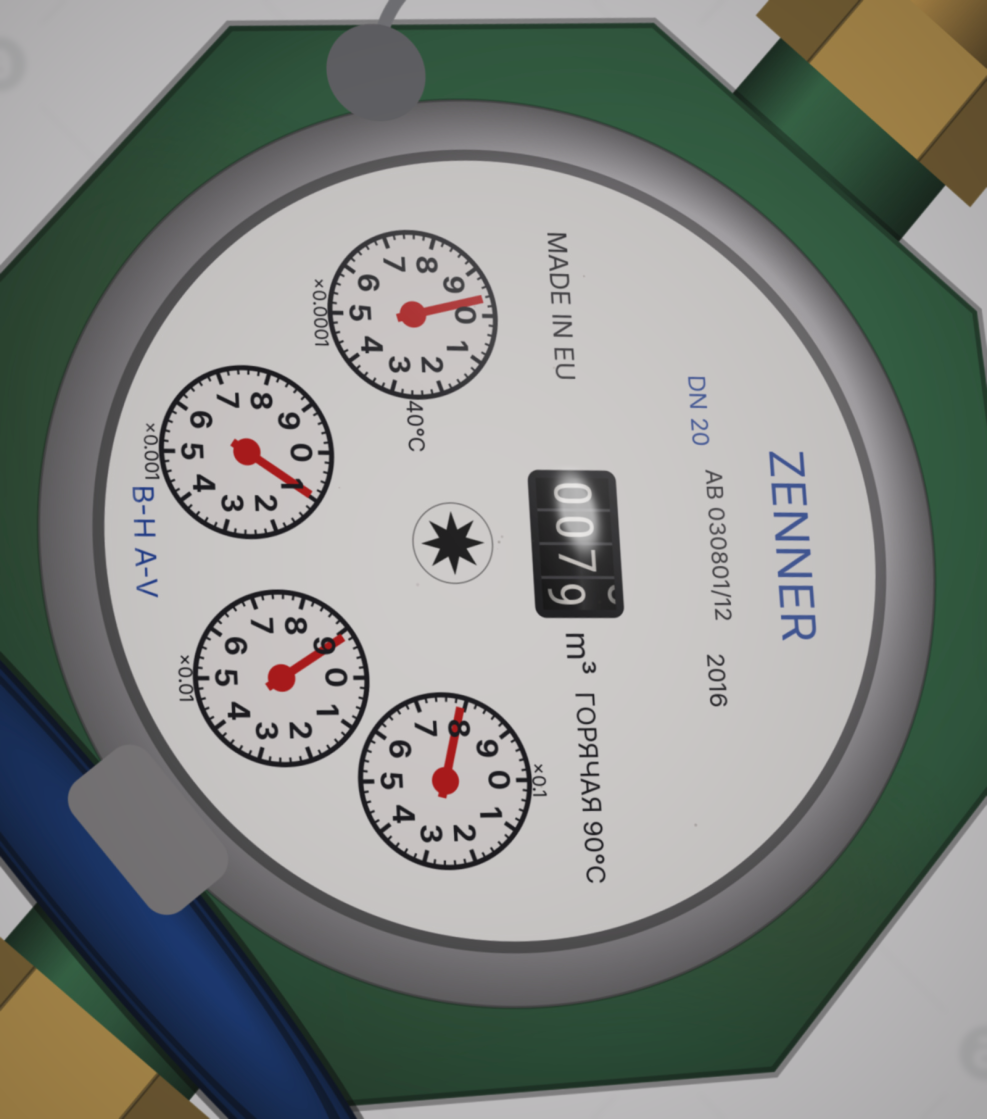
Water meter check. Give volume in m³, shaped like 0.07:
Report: 78.7909
